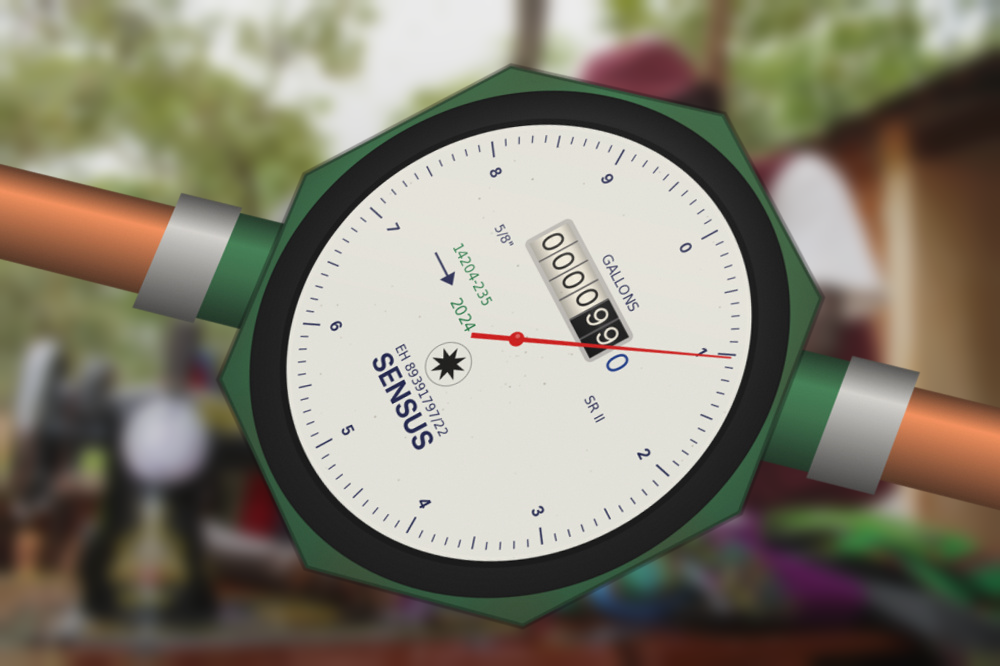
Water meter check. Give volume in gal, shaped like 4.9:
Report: 991.0
